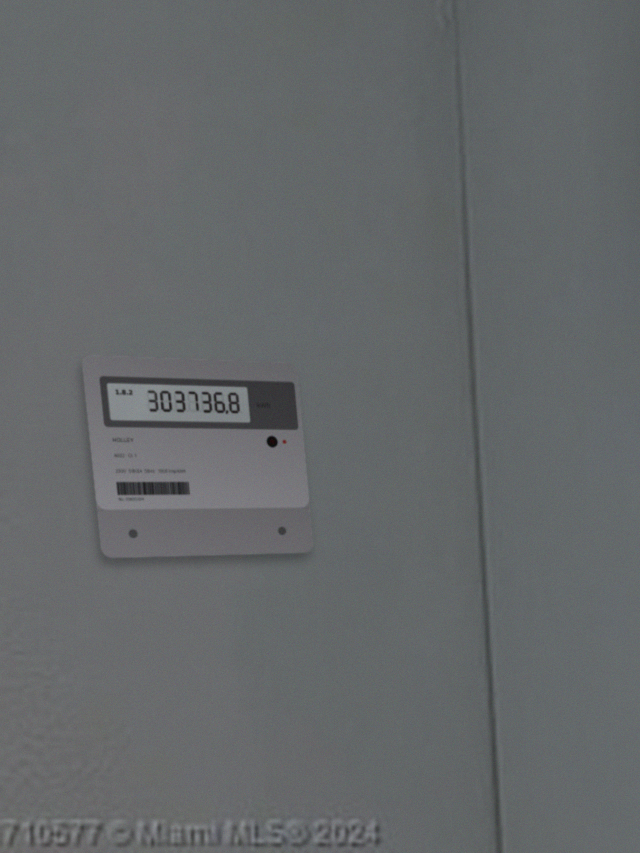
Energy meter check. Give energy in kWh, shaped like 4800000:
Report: 303736.8
